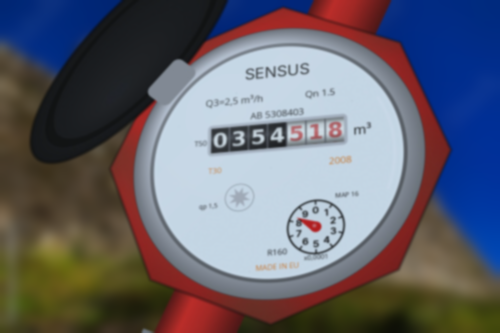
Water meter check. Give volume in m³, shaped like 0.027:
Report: 354.5188
